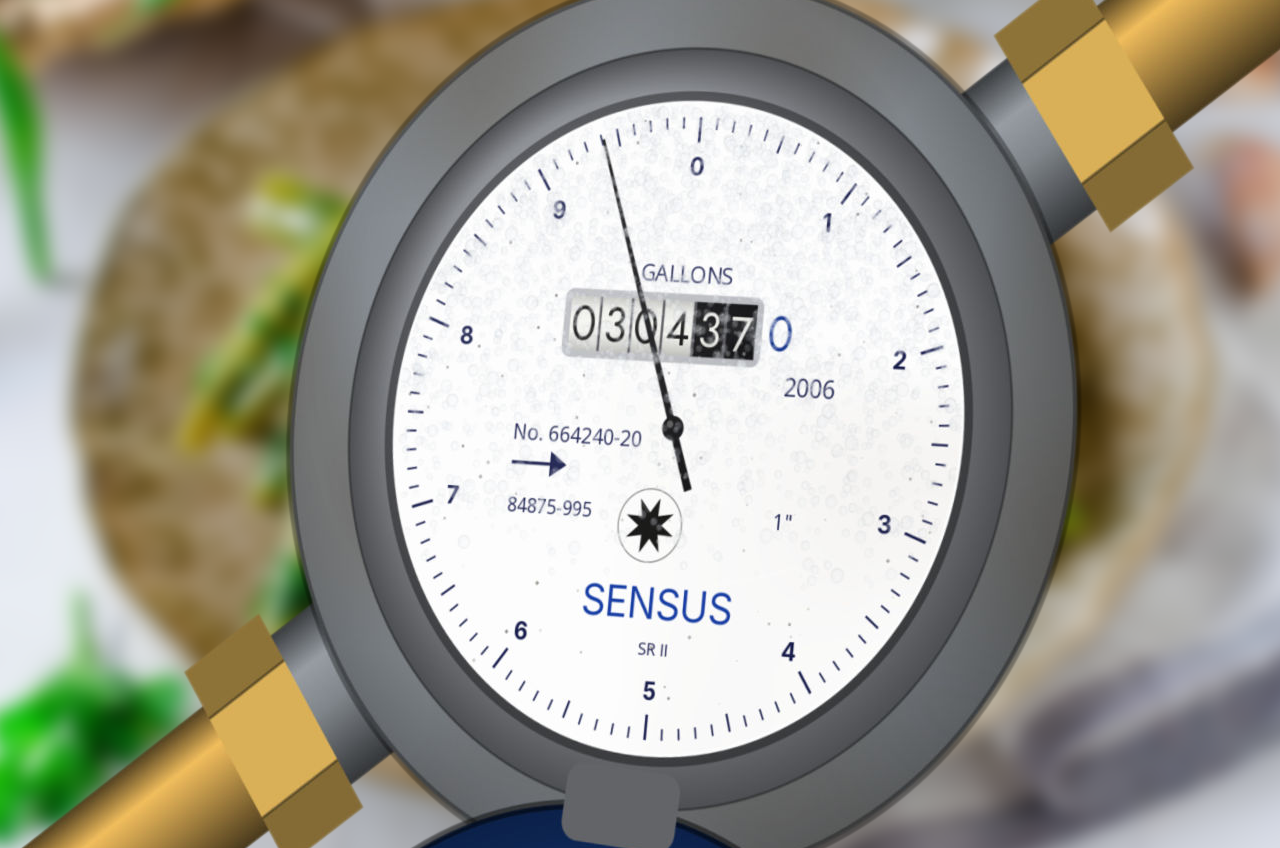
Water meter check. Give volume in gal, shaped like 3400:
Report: 304369.4
